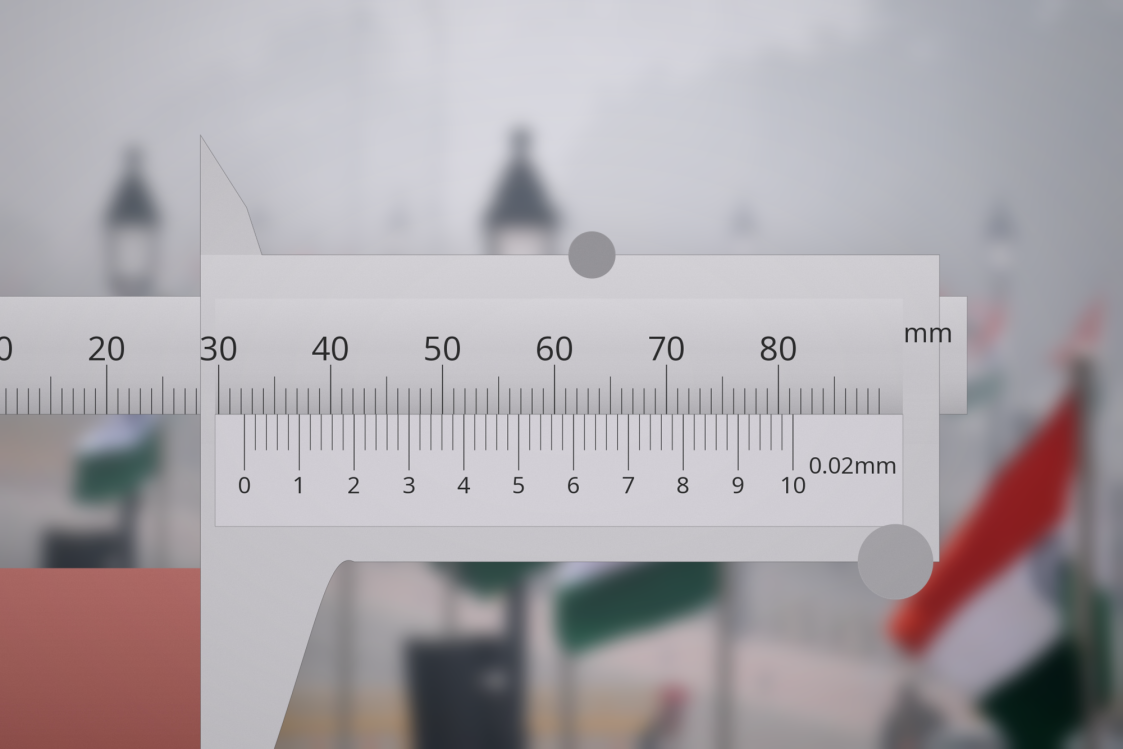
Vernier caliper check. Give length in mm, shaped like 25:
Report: 32.3
